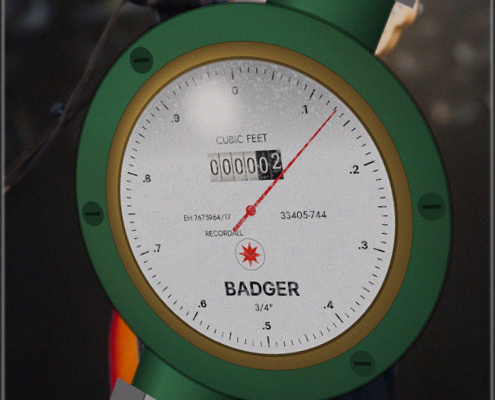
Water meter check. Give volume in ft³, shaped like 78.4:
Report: 2.13
